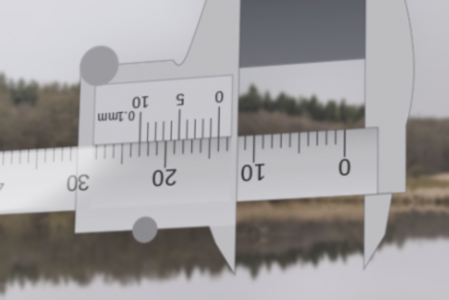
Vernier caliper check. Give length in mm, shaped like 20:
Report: 14.0
